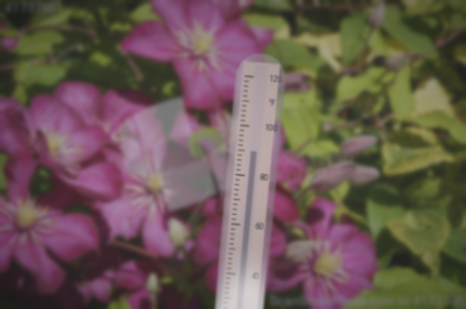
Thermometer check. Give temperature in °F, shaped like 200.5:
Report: 90
